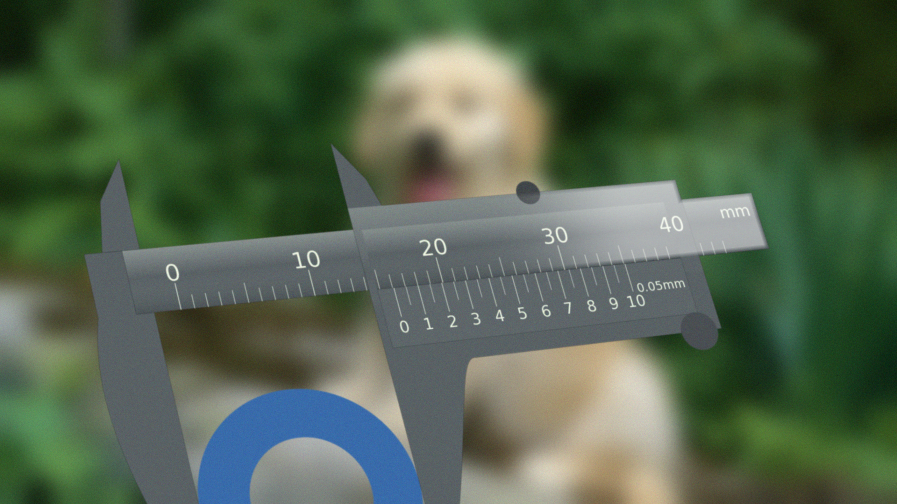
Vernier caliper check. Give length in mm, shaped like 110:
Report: 16.1
